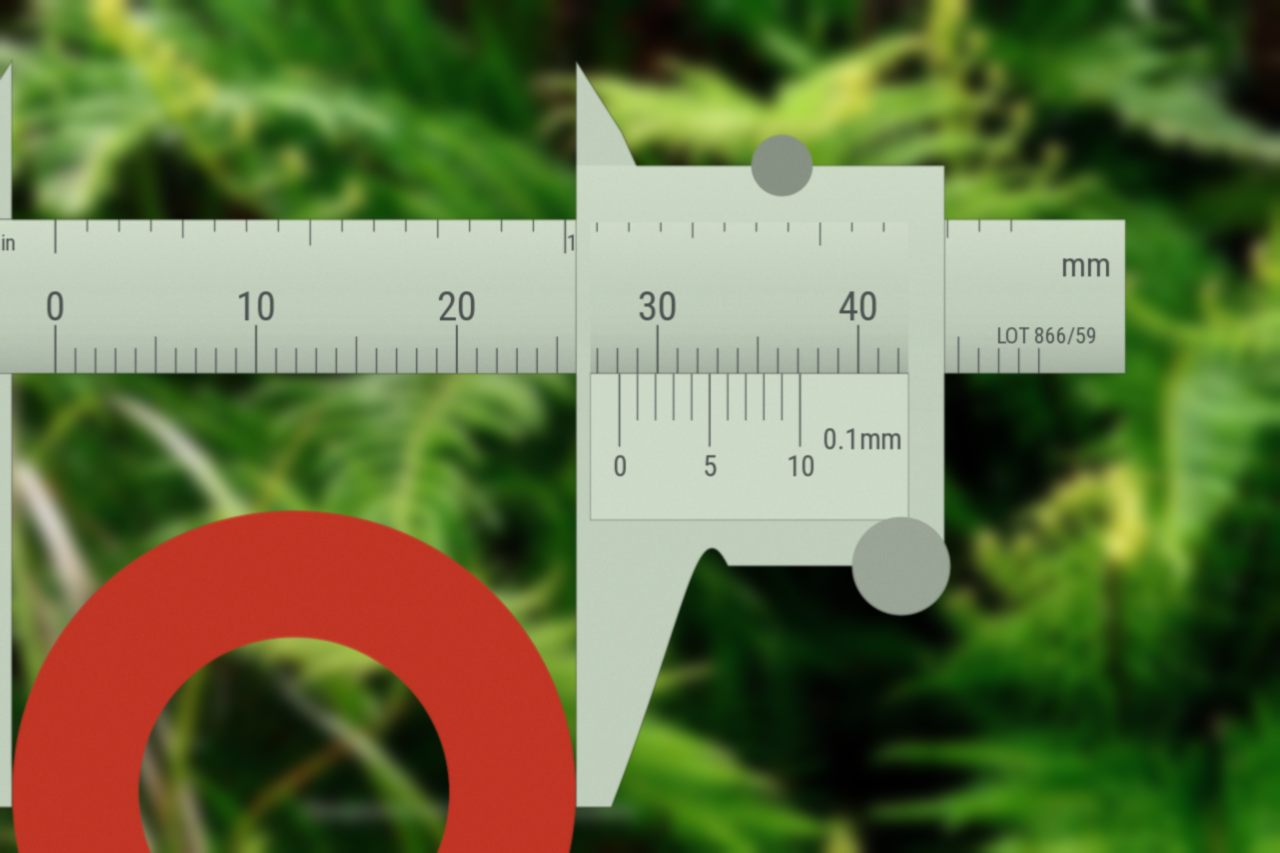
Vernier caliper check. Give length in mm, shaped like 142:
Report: 28.1
